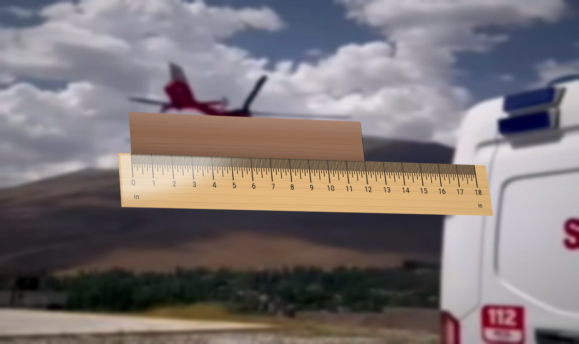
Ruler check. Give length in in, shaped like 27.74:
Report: 12
